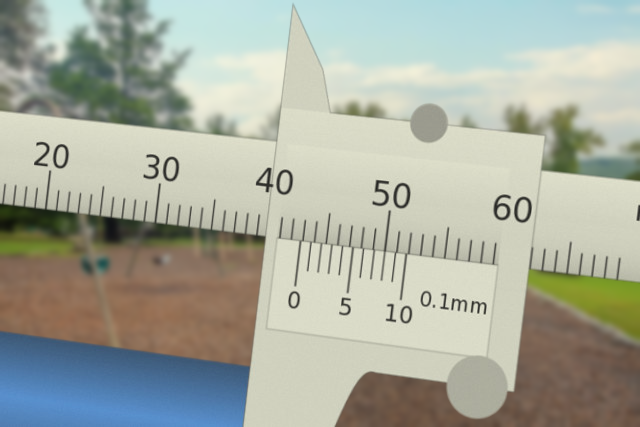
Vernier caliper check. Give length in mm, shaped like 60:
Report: 42.8
